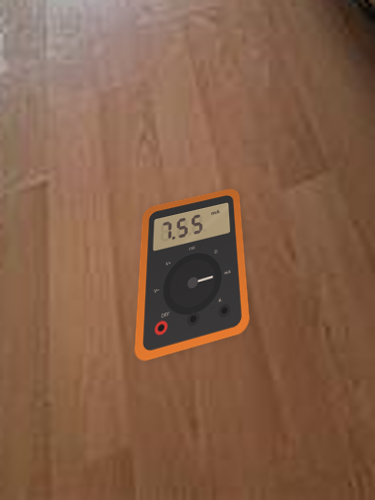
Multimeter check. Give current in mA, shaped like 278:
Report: 7.55
